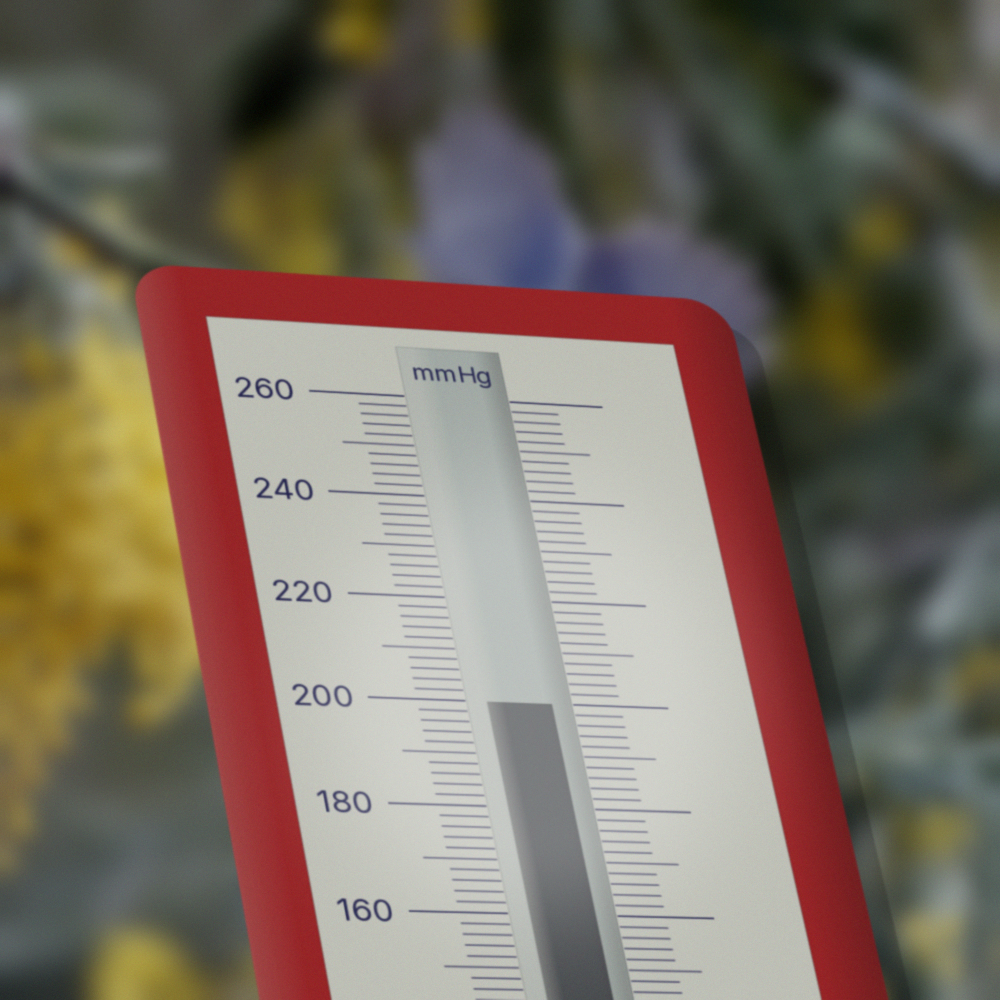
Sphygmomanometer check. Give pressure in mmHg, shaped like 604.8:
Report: 200
